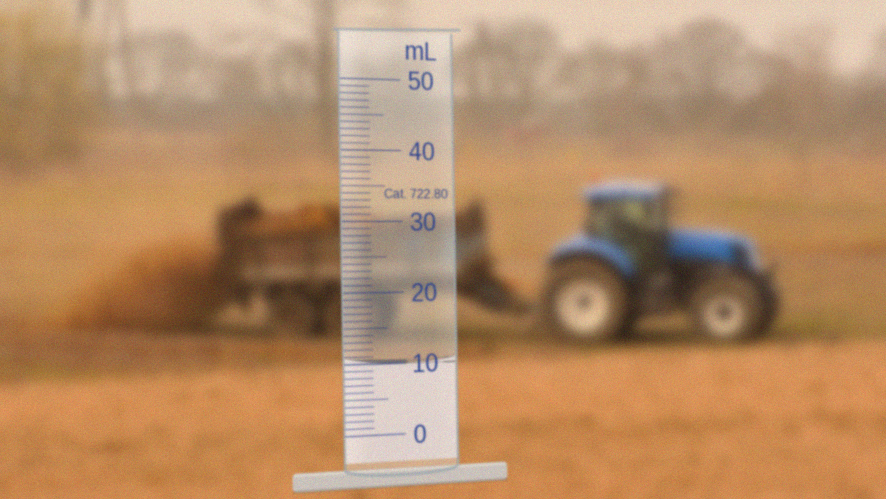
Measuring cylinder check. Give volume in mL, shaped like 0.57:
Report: 10
